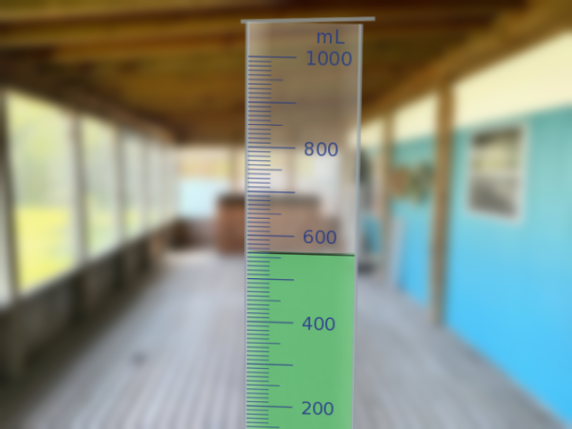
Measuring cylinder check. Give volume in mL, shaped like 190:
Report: 560
